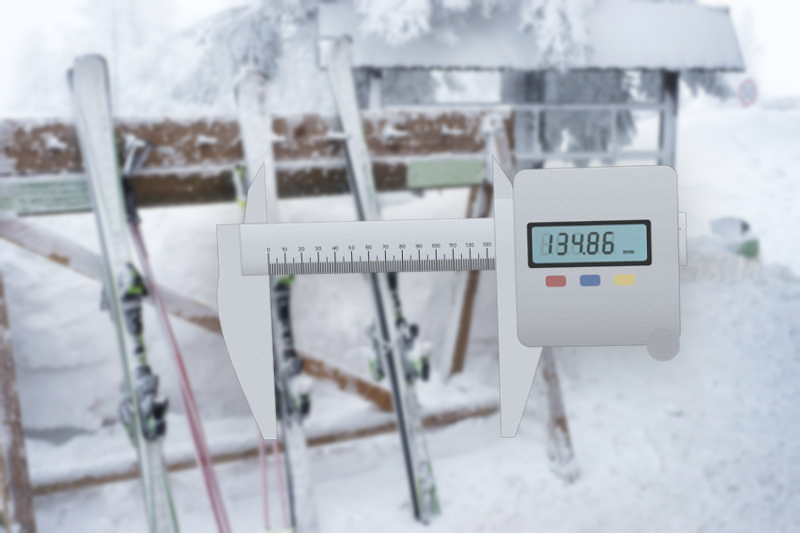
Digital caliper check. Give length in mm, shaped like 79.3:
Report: 134.86
